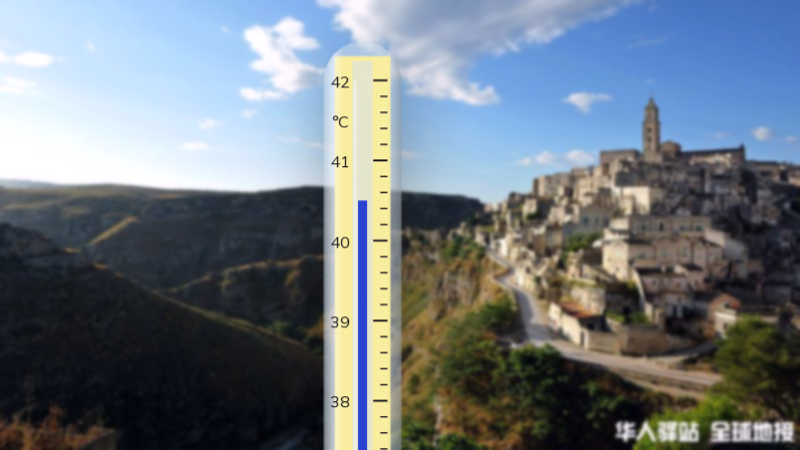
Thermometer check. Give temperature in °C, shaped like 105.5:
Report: 40.5
